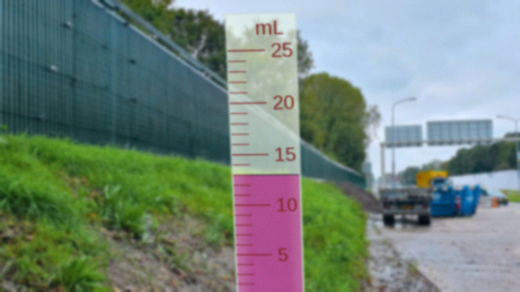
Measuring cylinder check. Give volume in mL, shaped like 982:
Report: 13
